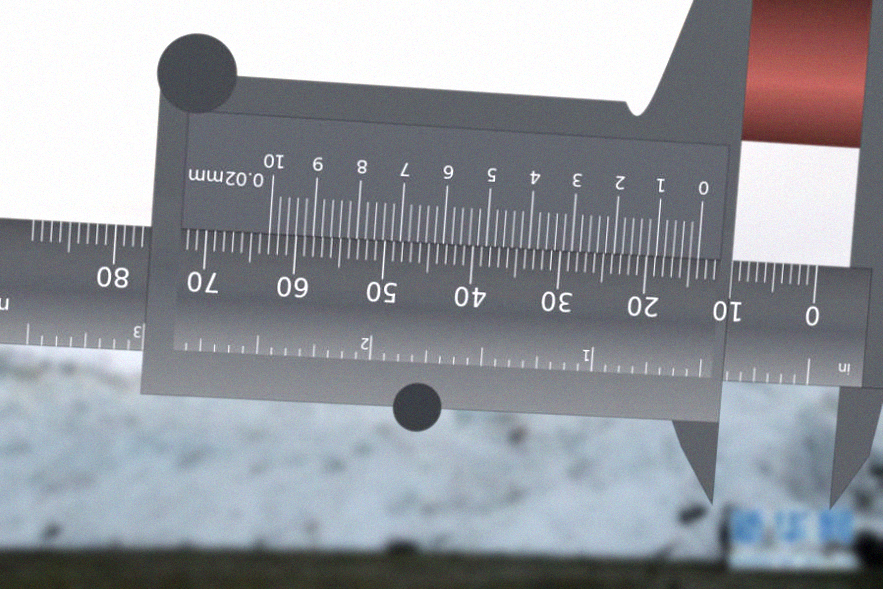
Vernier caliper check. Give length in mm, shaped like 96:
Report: 14.0
